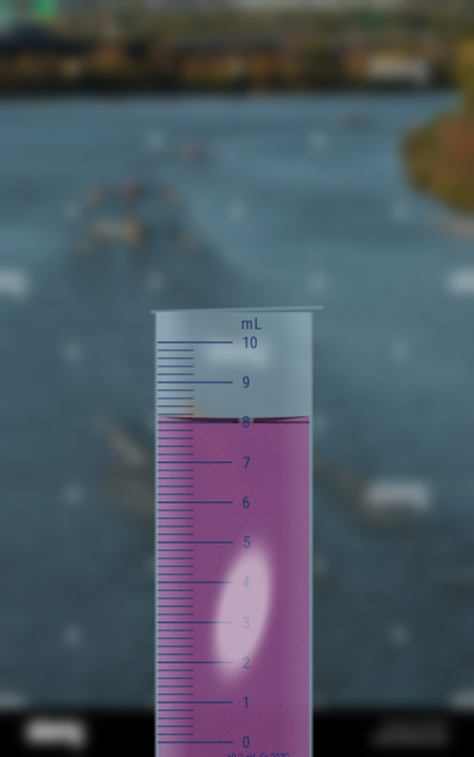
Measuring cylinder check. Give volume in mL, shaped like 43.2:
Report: 8
